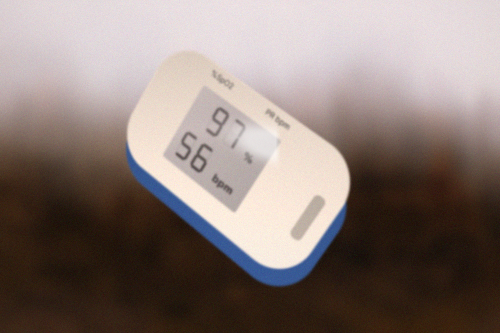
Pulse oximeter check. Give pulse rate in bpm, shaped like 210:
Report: 56
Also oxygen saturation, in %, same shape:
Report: 97
